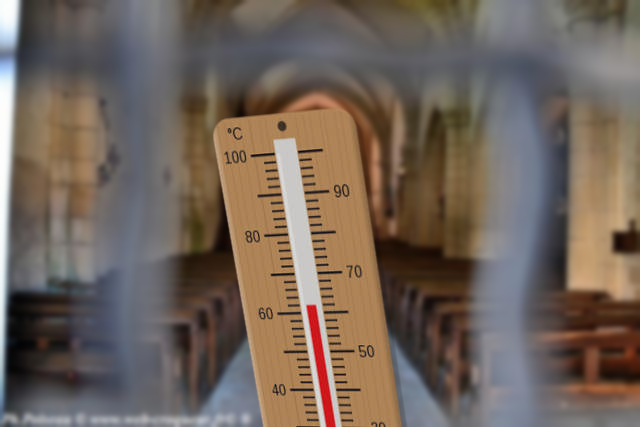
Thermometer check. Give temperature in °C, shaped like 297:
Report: 62
